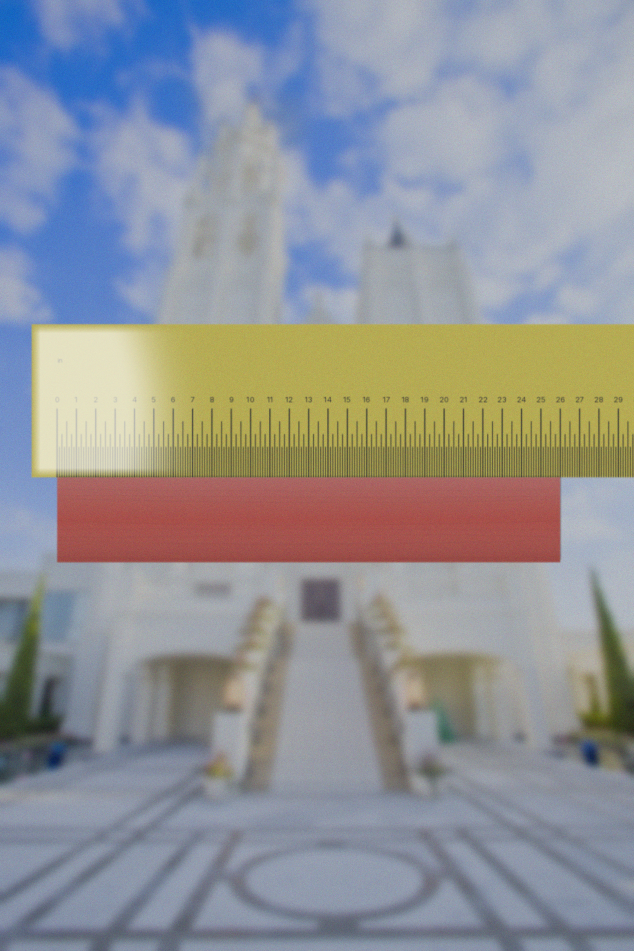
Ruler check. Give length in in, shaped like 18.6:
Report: 26
